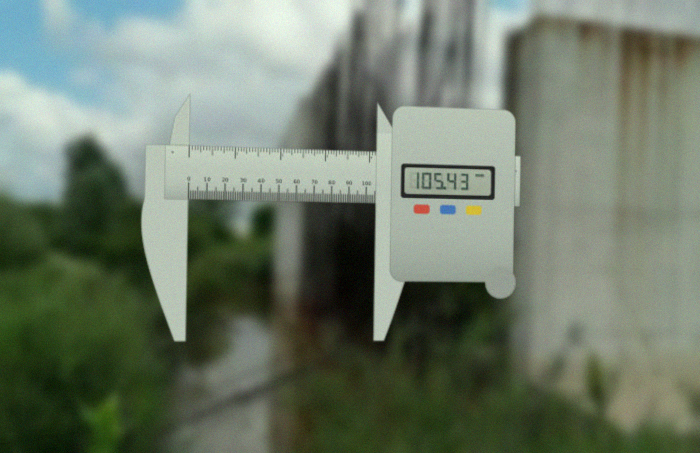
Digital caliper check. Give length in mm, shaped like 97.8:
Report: 105.43
